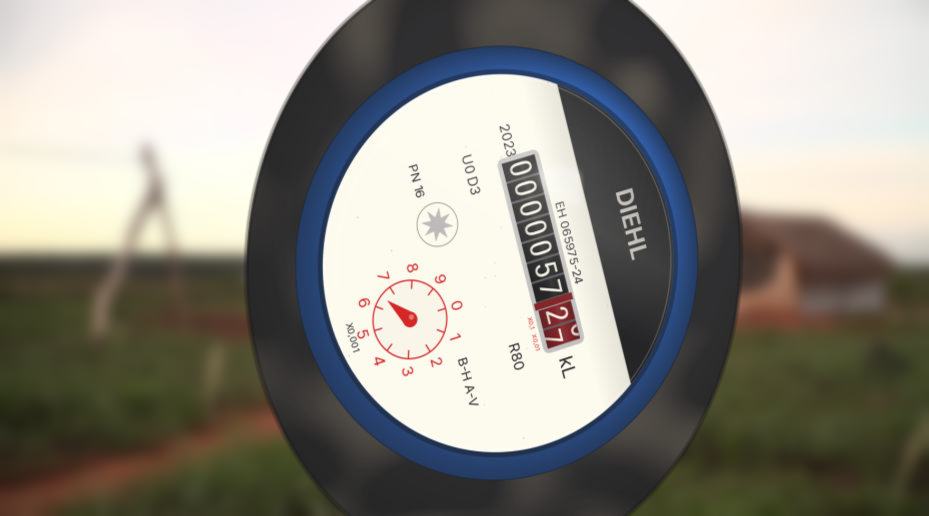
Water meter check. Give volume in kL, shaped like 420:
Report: 57.266
